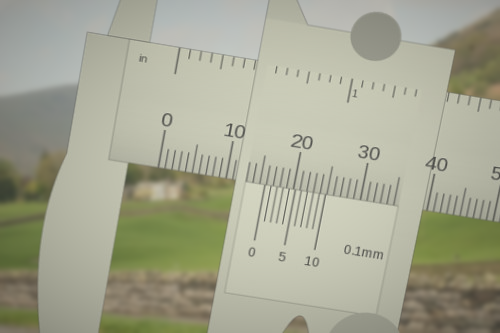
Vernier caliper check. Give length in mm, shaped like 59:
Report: 15.8
